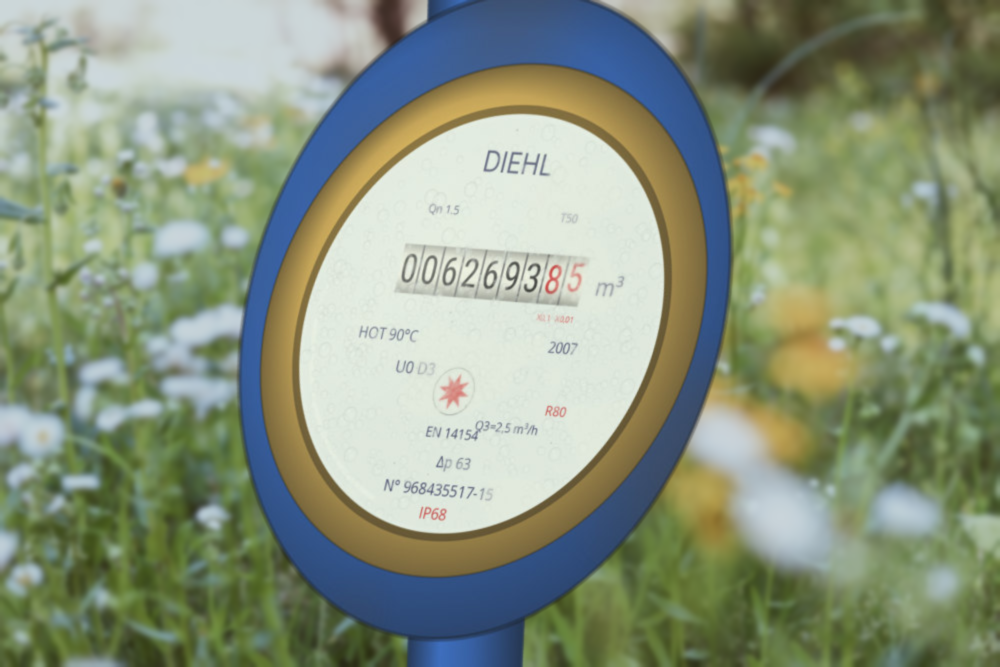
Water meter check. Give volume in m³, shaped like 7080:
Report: 62693.85
